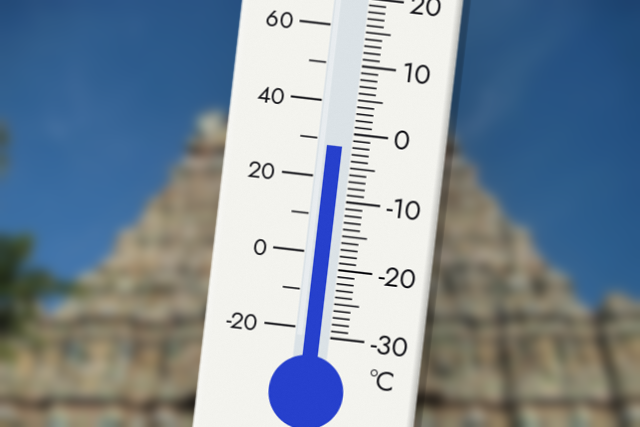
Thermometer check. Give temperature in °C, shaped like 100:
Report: -2
